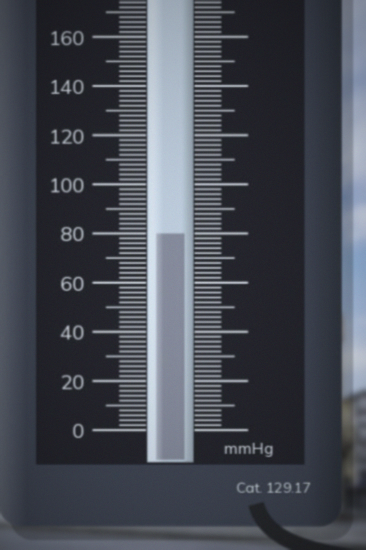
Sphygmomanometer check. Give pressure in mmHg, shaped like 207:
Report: 80
